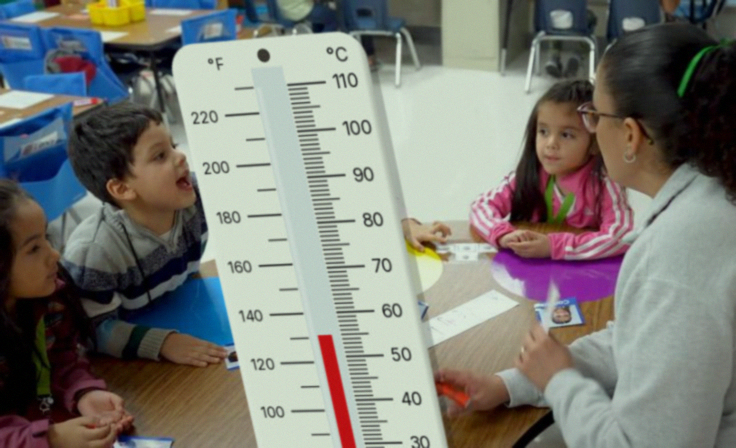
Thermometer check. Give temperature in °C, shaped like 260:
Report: 55
